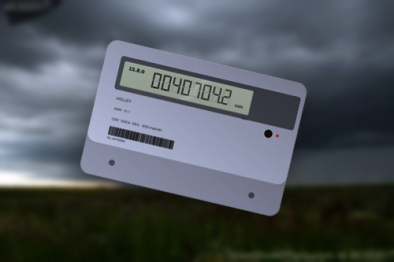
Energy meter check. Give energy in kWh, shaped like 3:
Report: 40704.2
